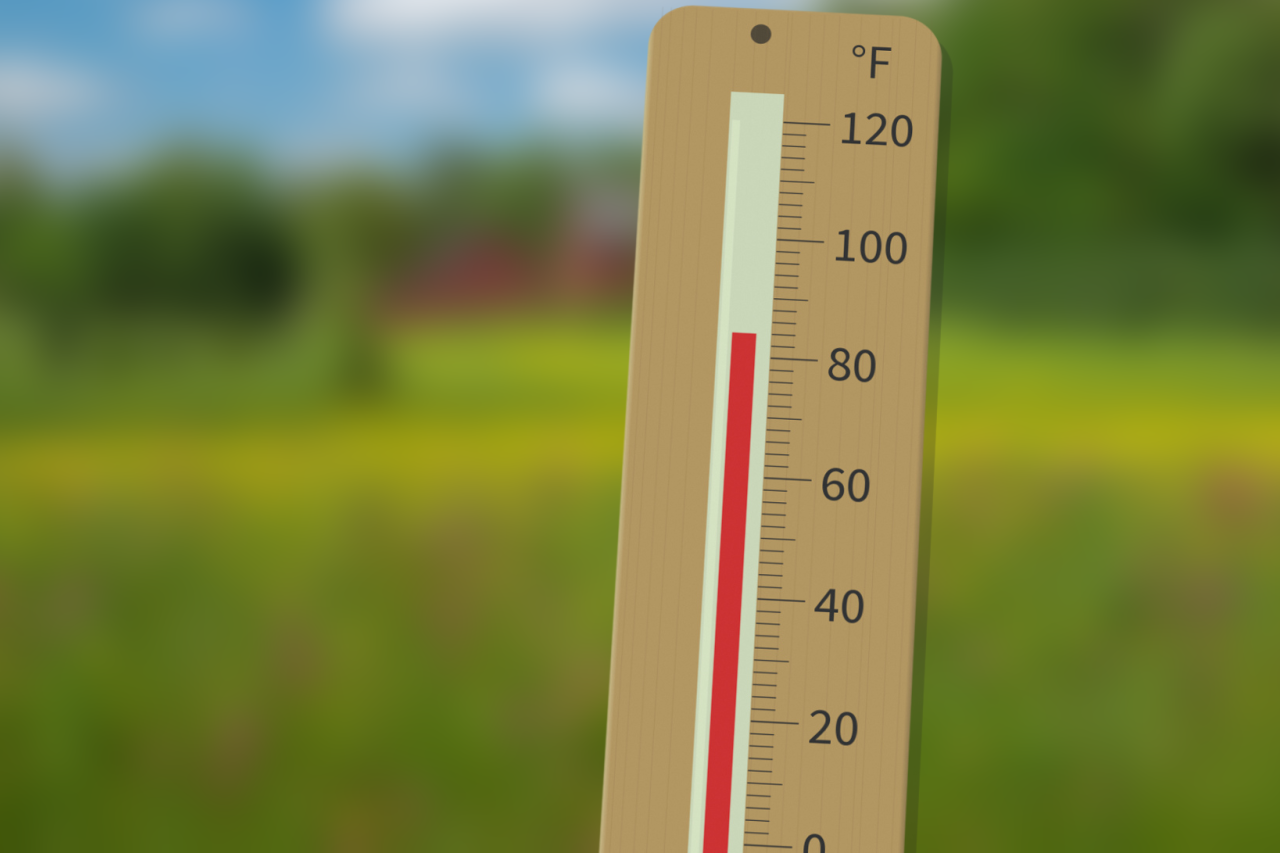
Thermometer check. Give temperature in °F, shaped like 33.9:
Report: 84
